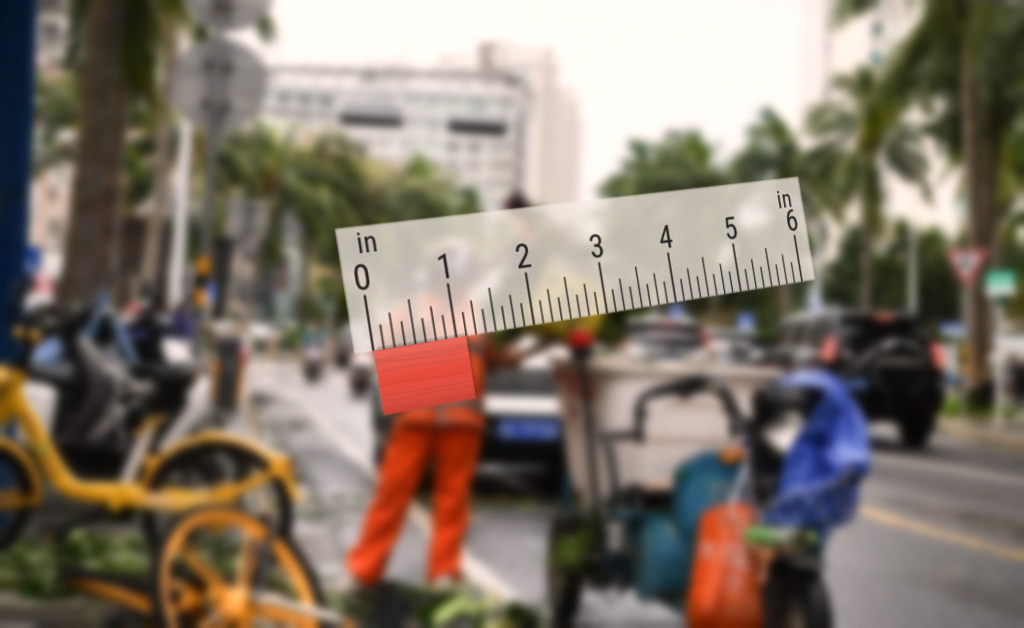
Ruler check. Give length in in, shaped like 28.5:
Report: 1.125
